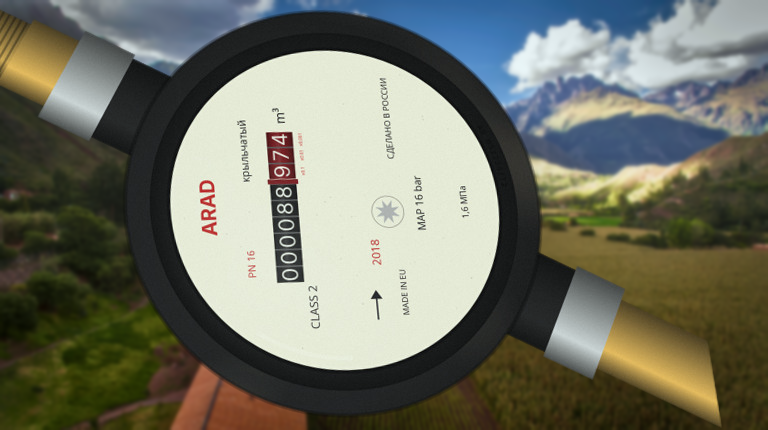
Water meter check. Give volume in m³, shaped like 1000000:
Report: 88.974
